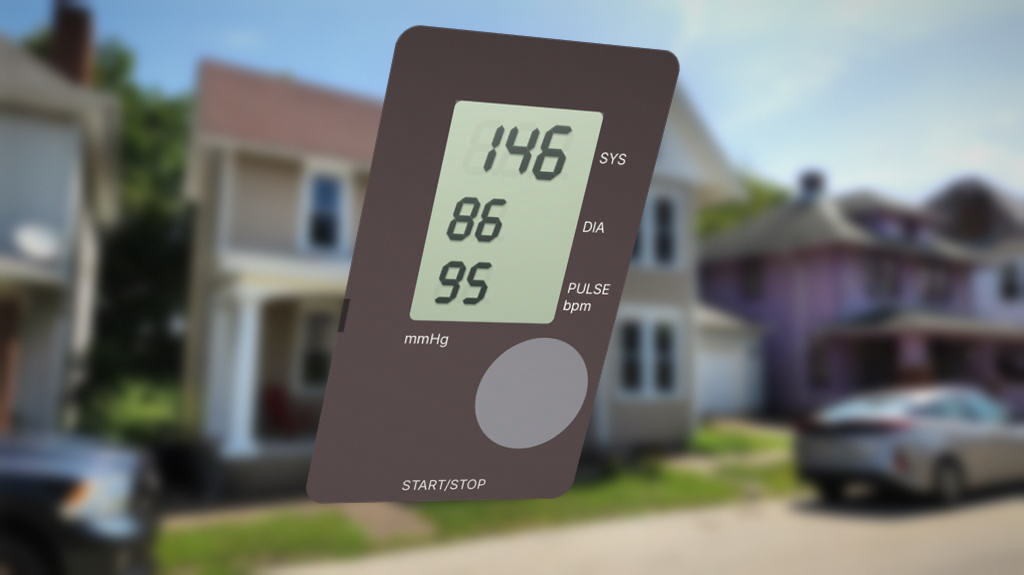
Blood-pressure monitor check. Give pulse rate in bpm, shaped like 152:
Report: 95
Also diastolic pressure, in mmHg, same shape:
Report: 86
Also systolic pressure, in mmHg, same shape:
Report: 146
